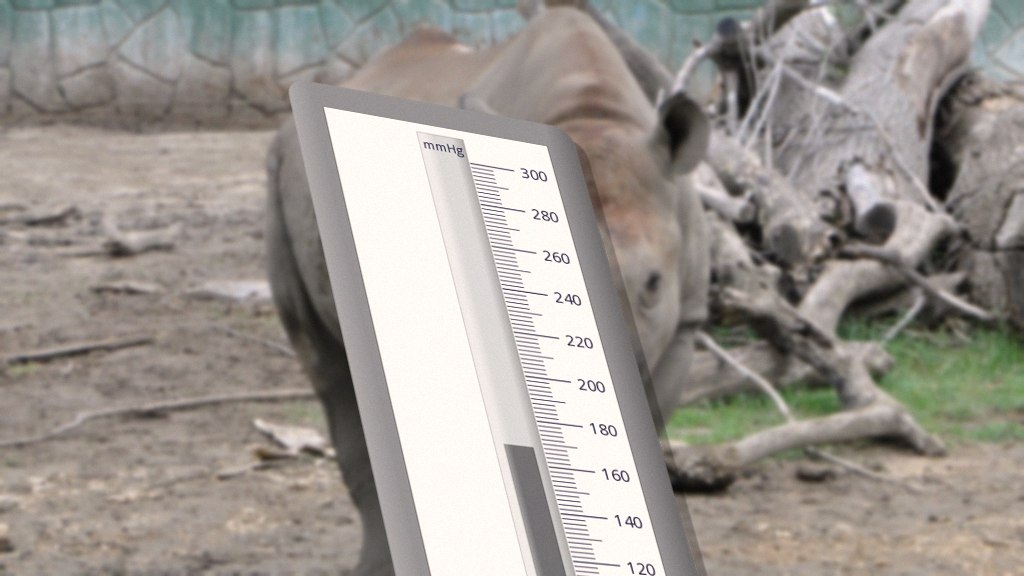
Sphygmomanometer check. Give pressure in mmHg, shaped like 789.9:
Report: 168
